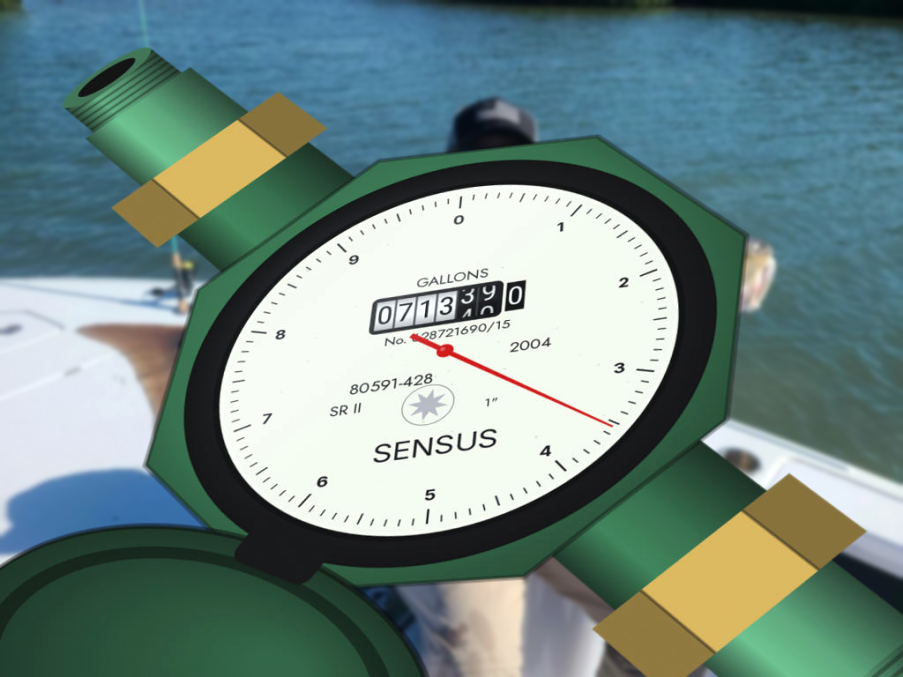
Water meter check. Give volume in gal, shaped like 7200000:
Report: 713393.5
